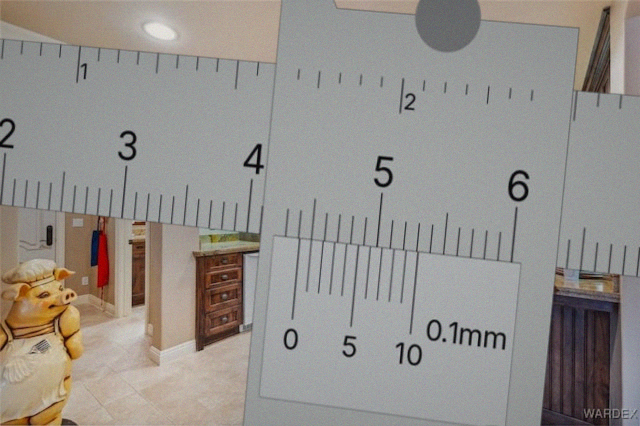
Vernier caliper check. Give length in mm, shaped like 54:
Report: 44.1
